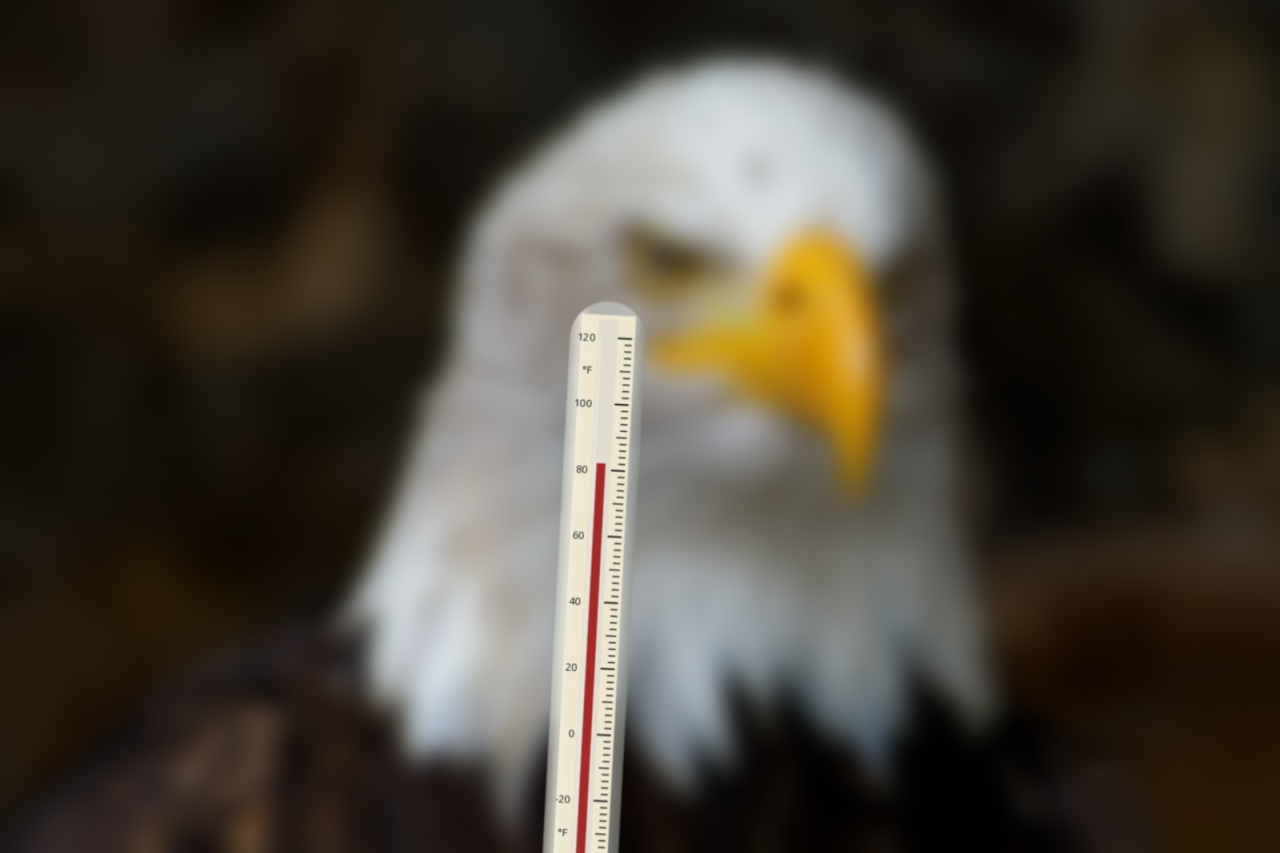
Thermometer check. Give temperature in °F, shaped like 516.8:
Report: 82
